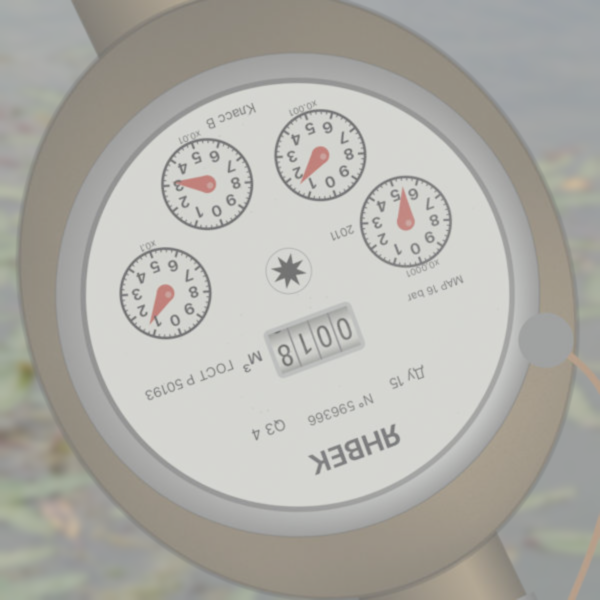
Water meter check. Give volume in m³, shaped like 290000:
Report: 18.1315
